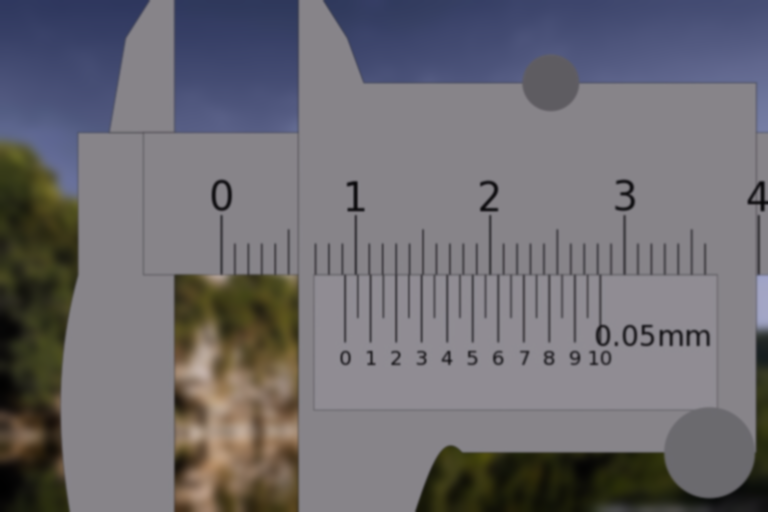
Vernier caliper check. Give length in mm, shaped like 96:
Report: 9.2
